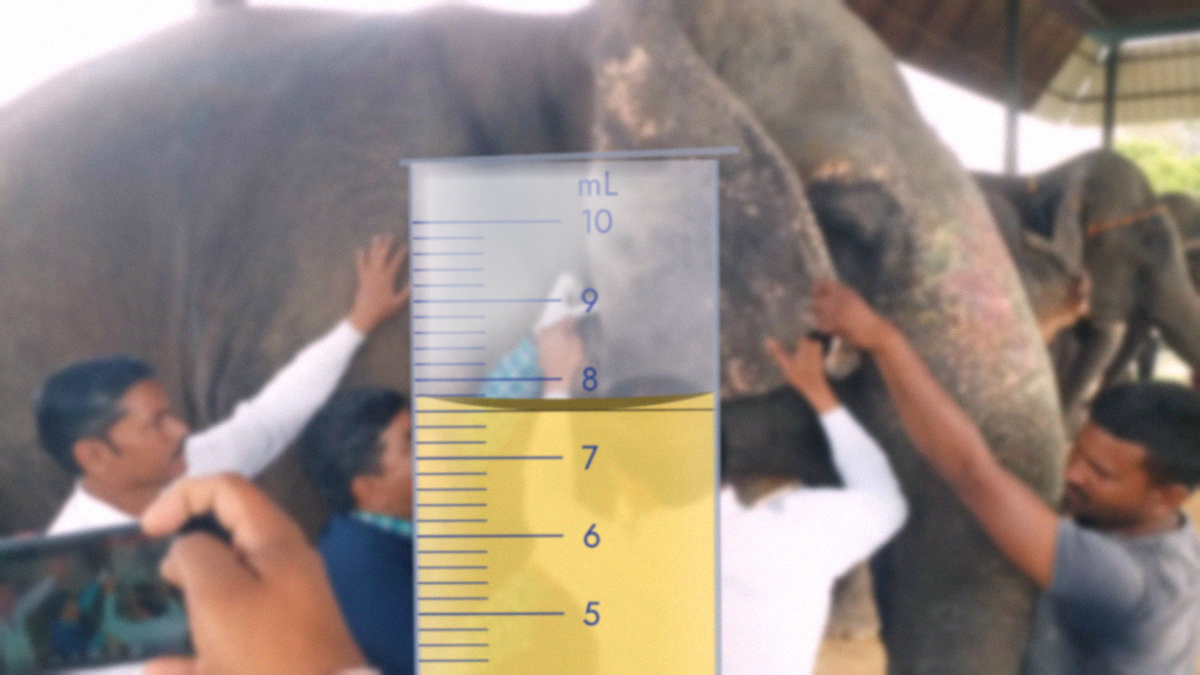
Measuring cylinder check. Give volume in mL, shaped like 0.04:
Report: 7.6
